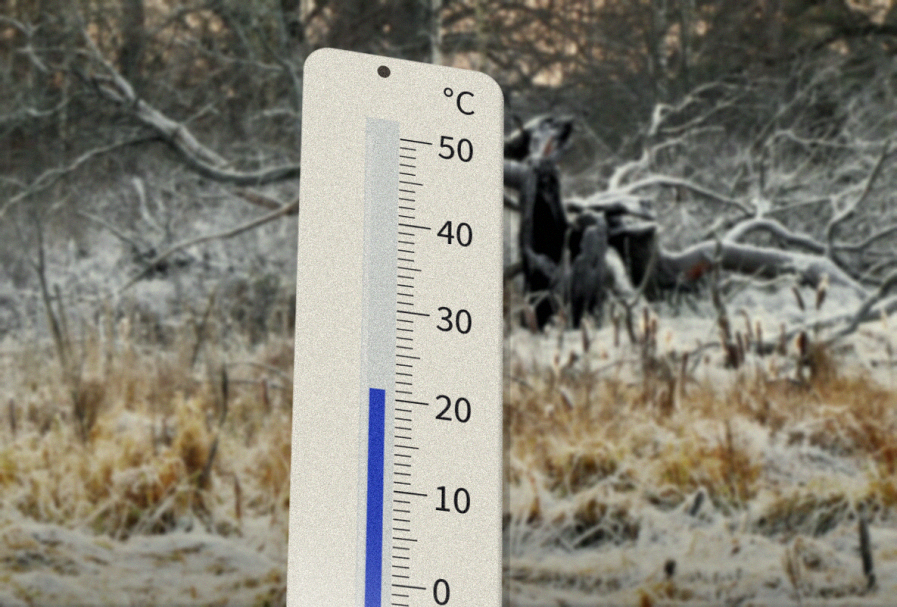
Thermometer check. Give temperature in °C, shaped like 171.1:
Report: 21
